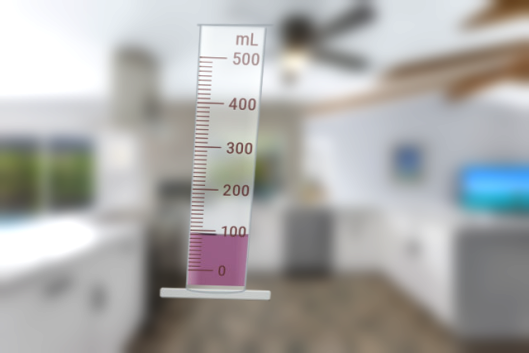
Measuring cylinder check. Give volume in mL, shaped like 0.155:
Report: 90
